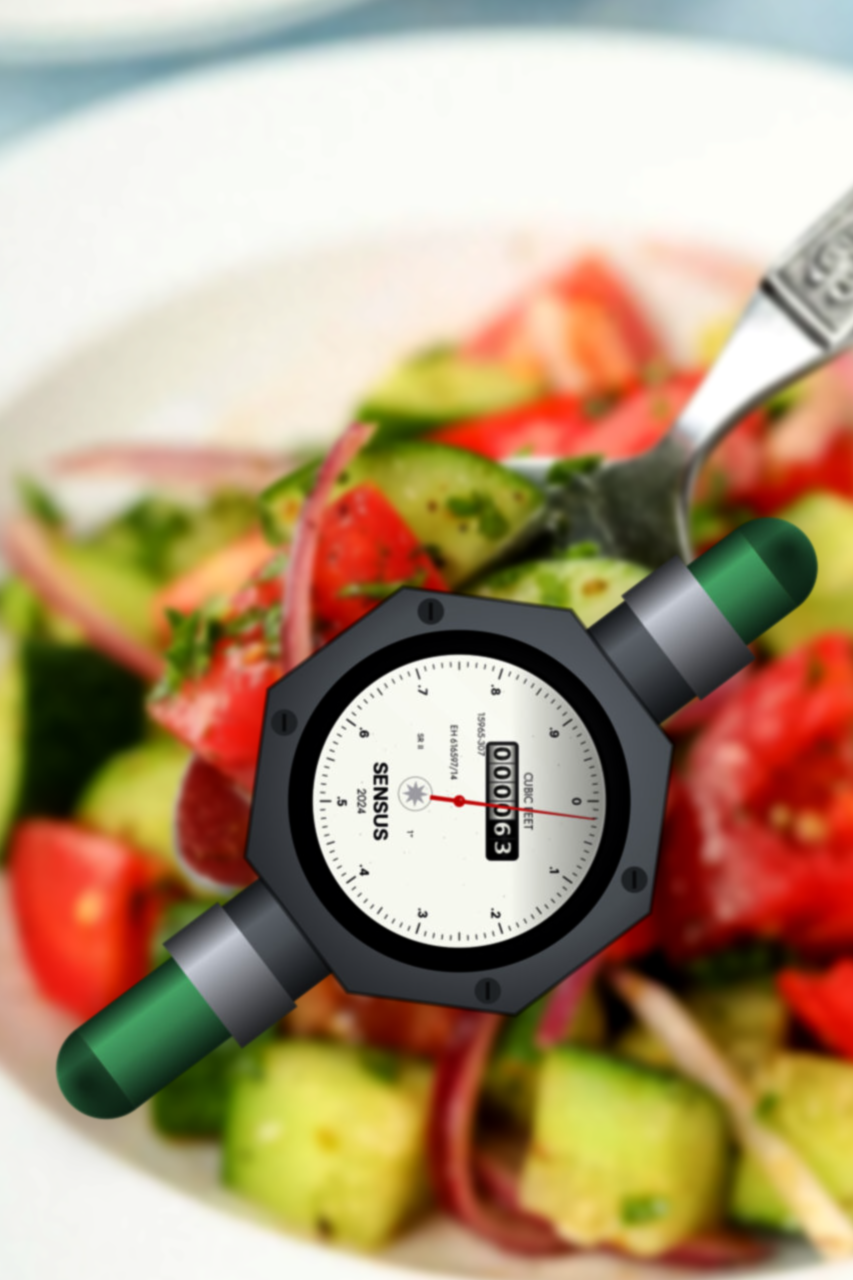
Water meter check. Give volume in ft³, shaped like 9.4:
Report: 63.02
